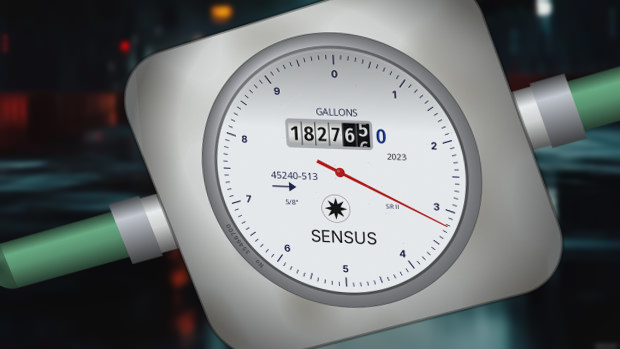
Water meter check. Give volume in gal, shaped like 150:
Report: 1827653.2
